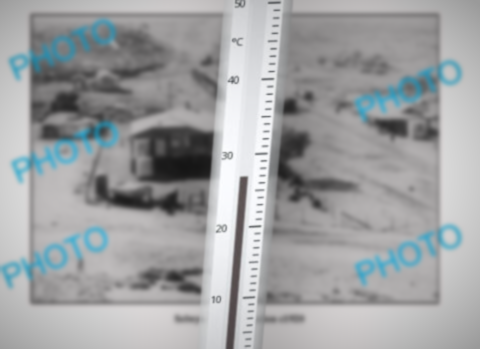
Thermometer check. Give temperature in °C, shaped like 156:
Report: 27
